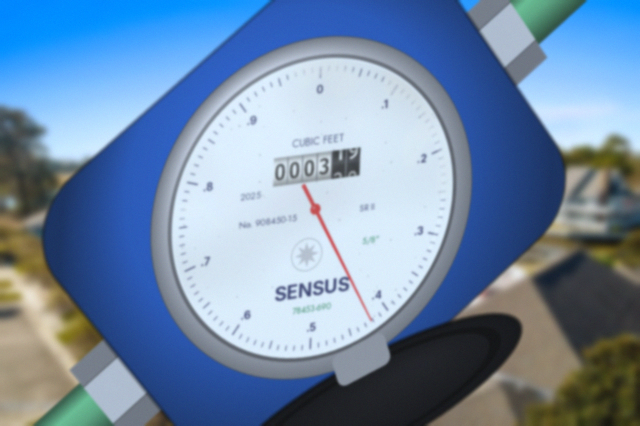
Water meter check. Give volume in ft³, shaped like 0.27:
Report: 319.42
